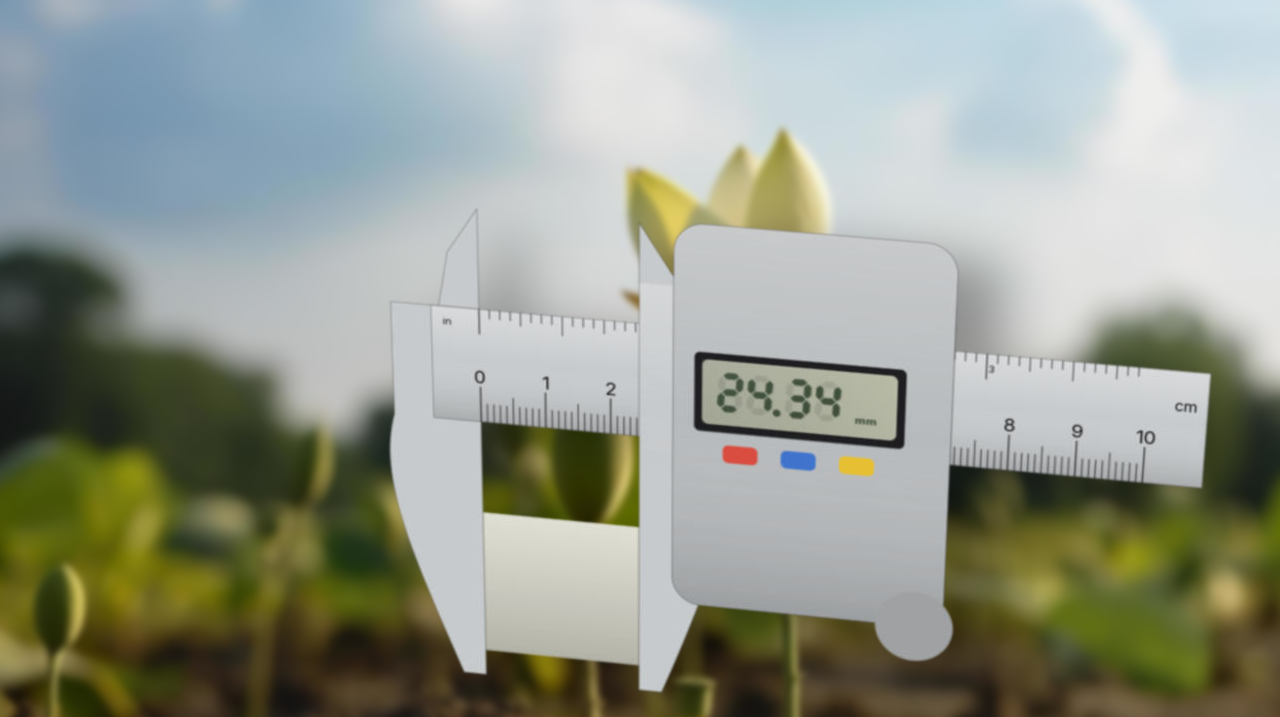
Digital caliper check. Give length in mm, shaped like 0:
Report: 24.34
